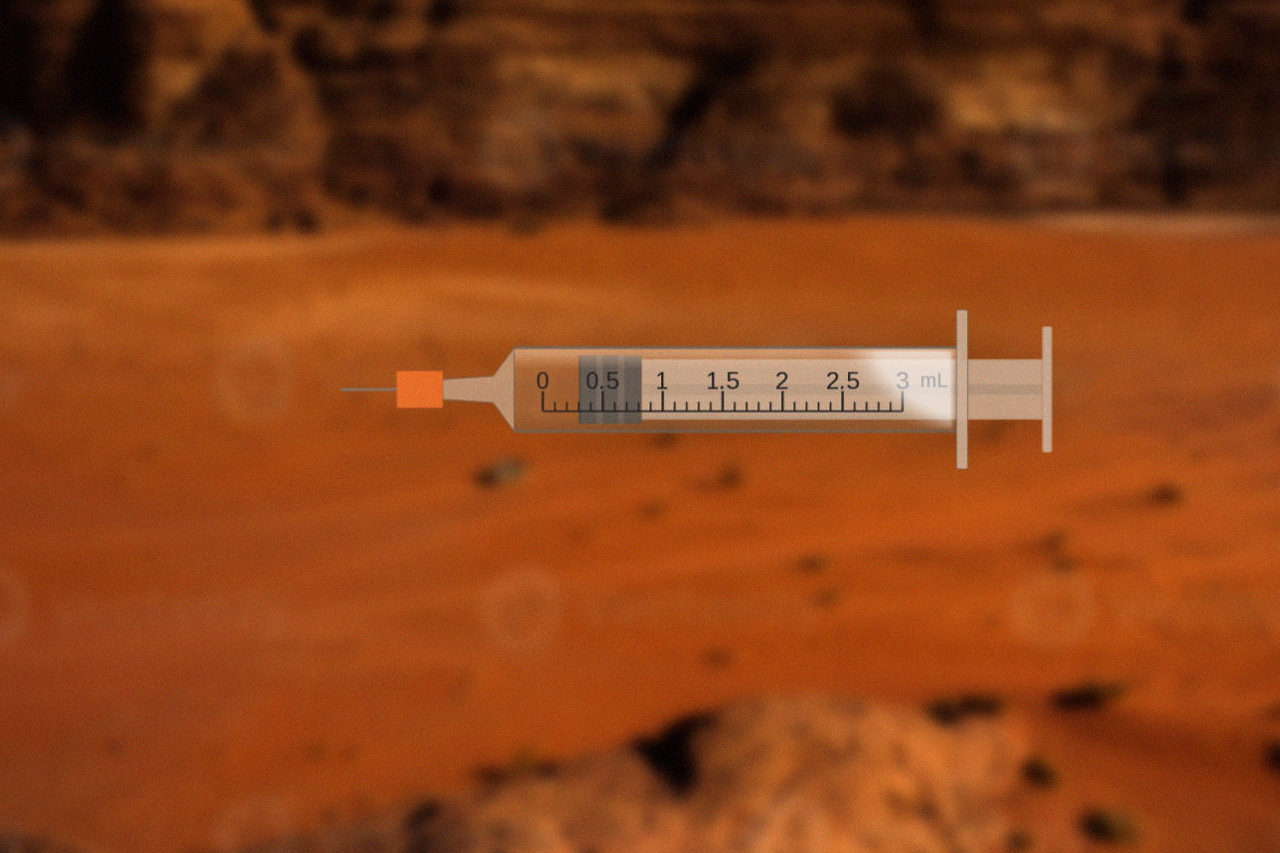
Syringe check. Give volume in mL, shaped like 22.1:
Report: 0.3
